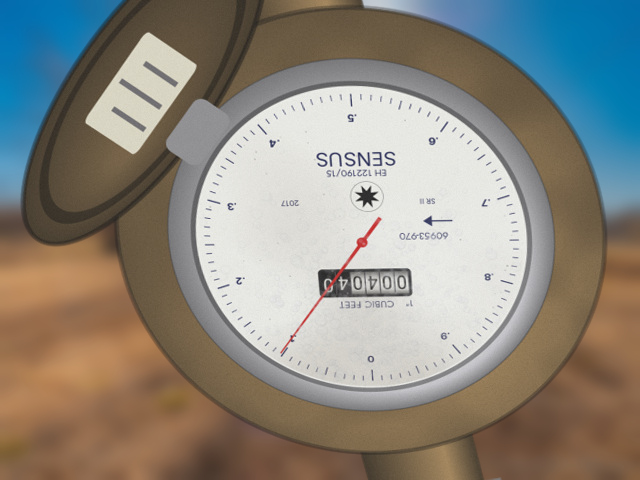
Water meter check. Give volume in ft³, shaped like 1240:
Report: 4040.10
